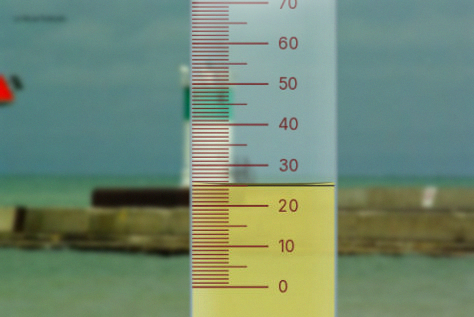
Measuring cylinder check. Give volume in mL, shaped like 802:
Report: 25
